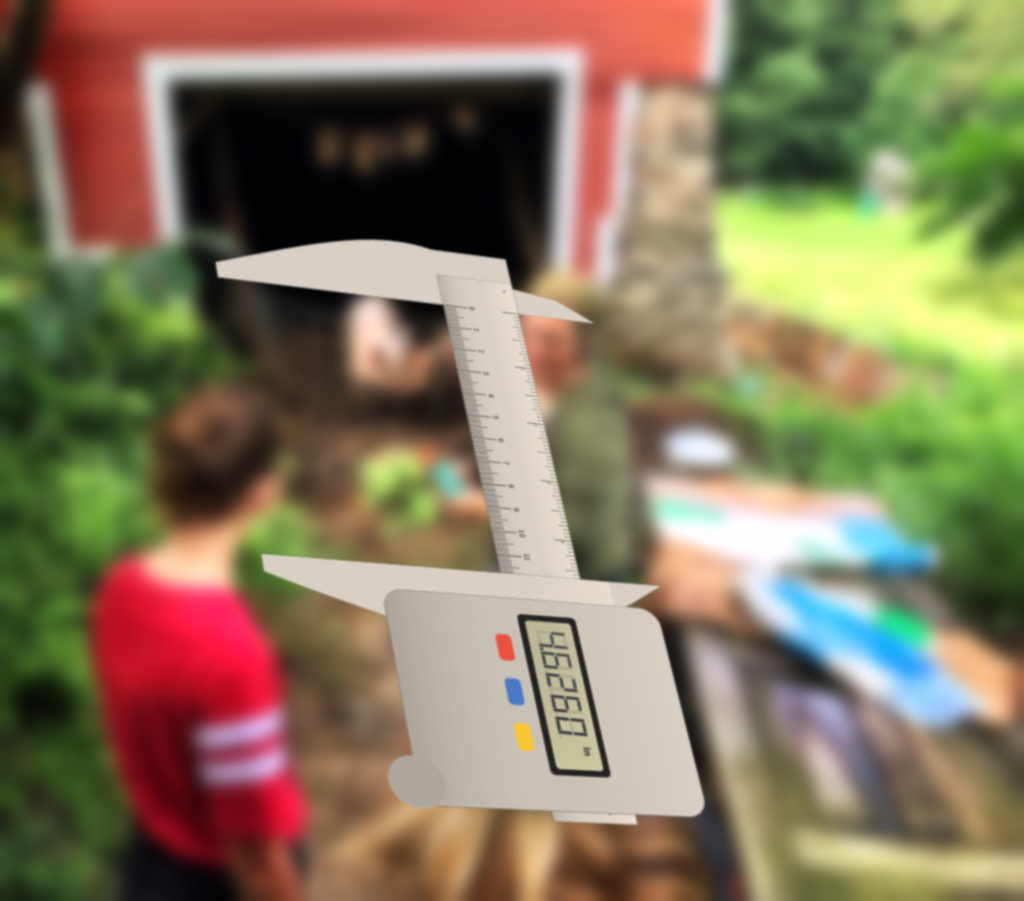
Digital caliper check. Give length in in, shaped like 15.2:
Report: 4.6260
